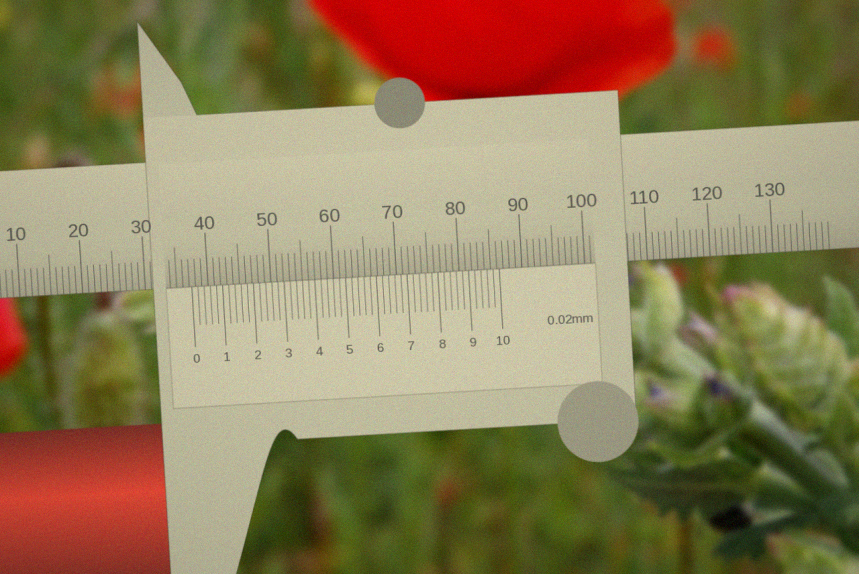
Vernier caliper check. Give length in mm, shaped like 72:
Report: 37.4
